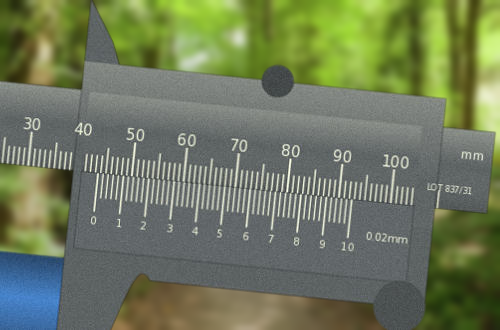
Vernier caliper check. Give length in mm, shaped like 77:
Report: 43.5
